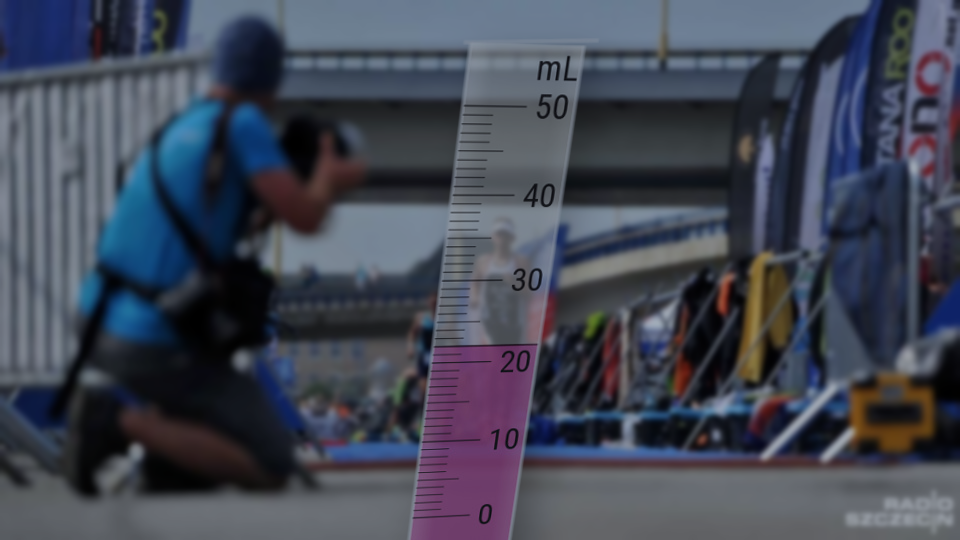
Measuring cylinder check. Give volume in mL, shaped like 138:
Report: 22
